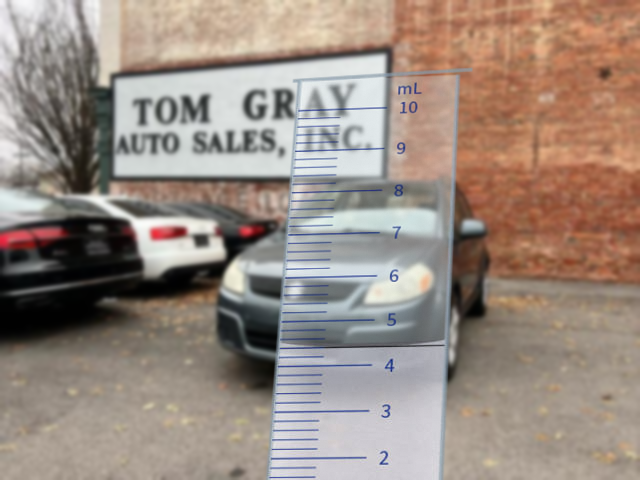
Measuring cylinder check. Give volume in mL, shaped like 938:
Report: 4.4
